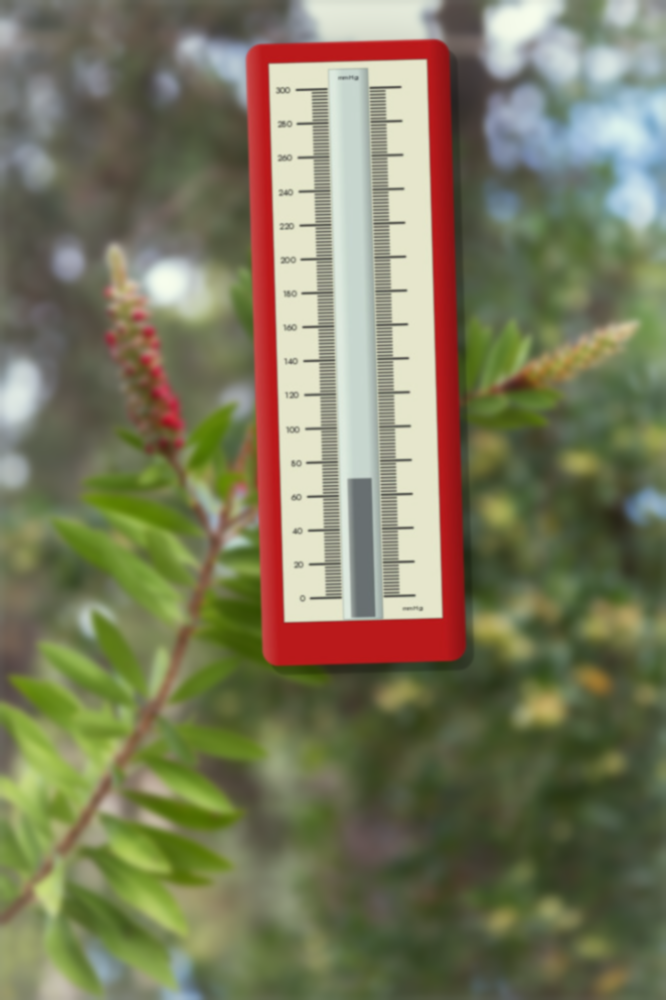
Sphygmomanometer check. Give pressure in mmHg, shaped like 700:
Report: 70
